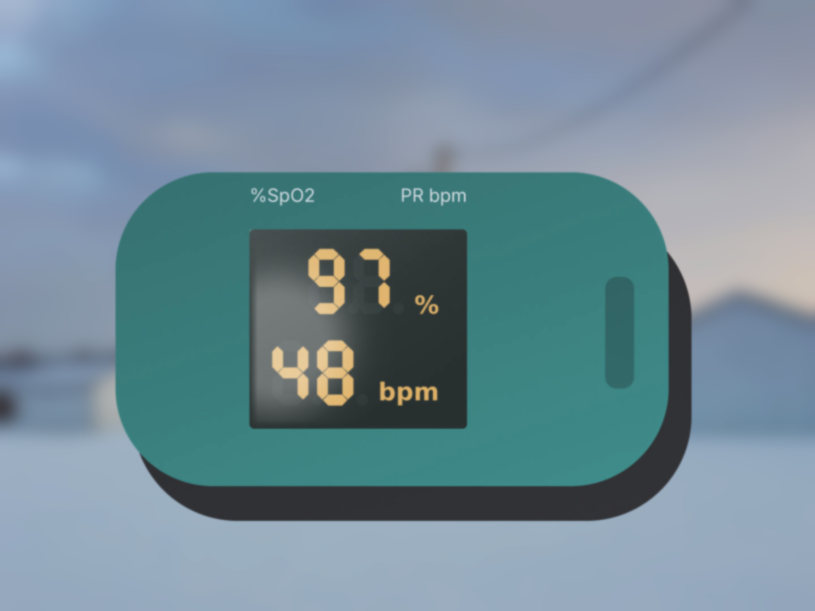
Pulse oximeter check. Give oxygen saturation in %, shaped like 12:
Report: 97
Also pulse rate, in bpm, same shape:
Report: 48
